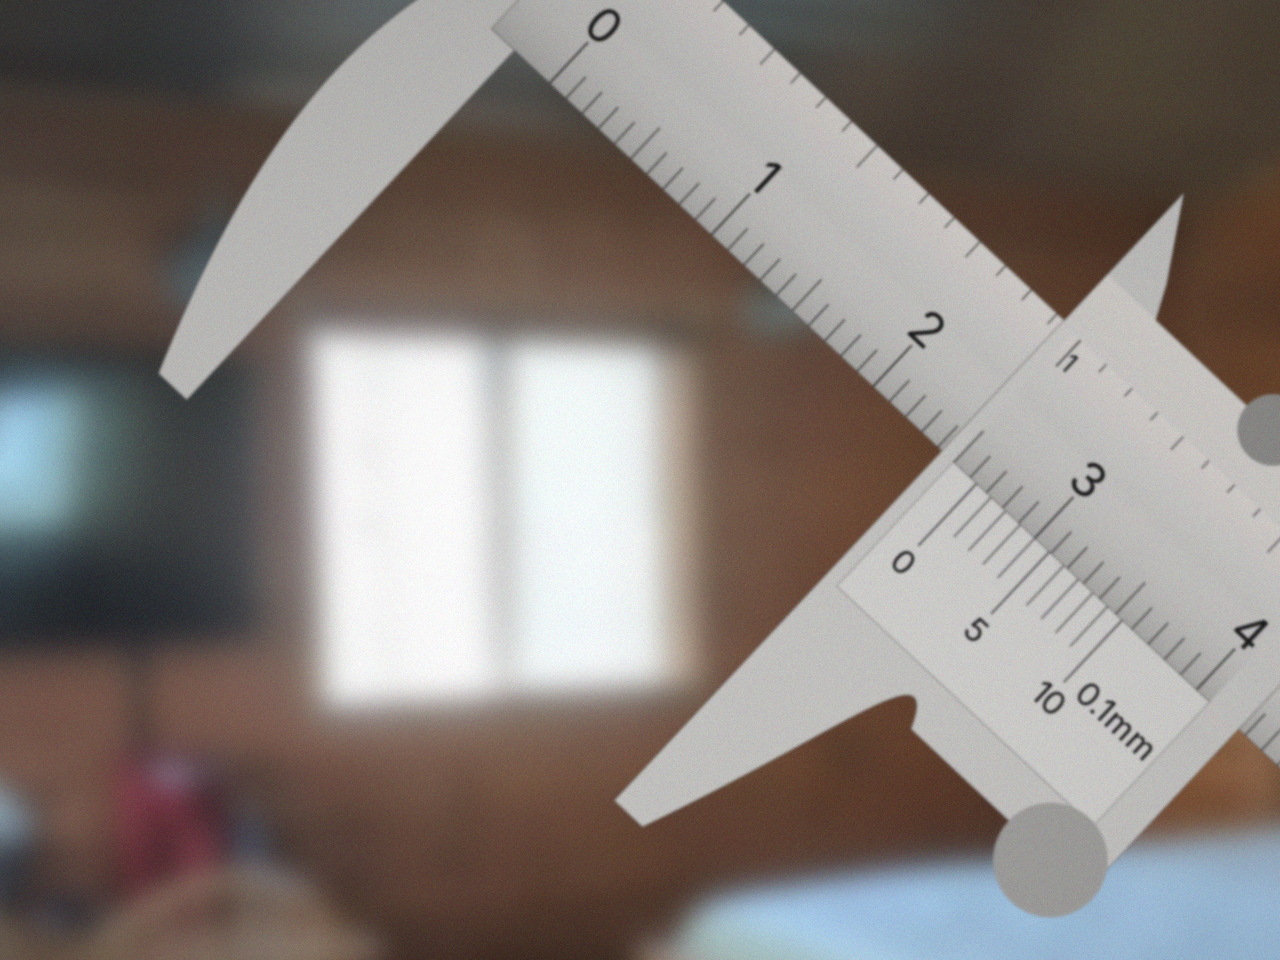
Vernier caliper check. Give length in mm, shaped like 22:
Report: 26.4
